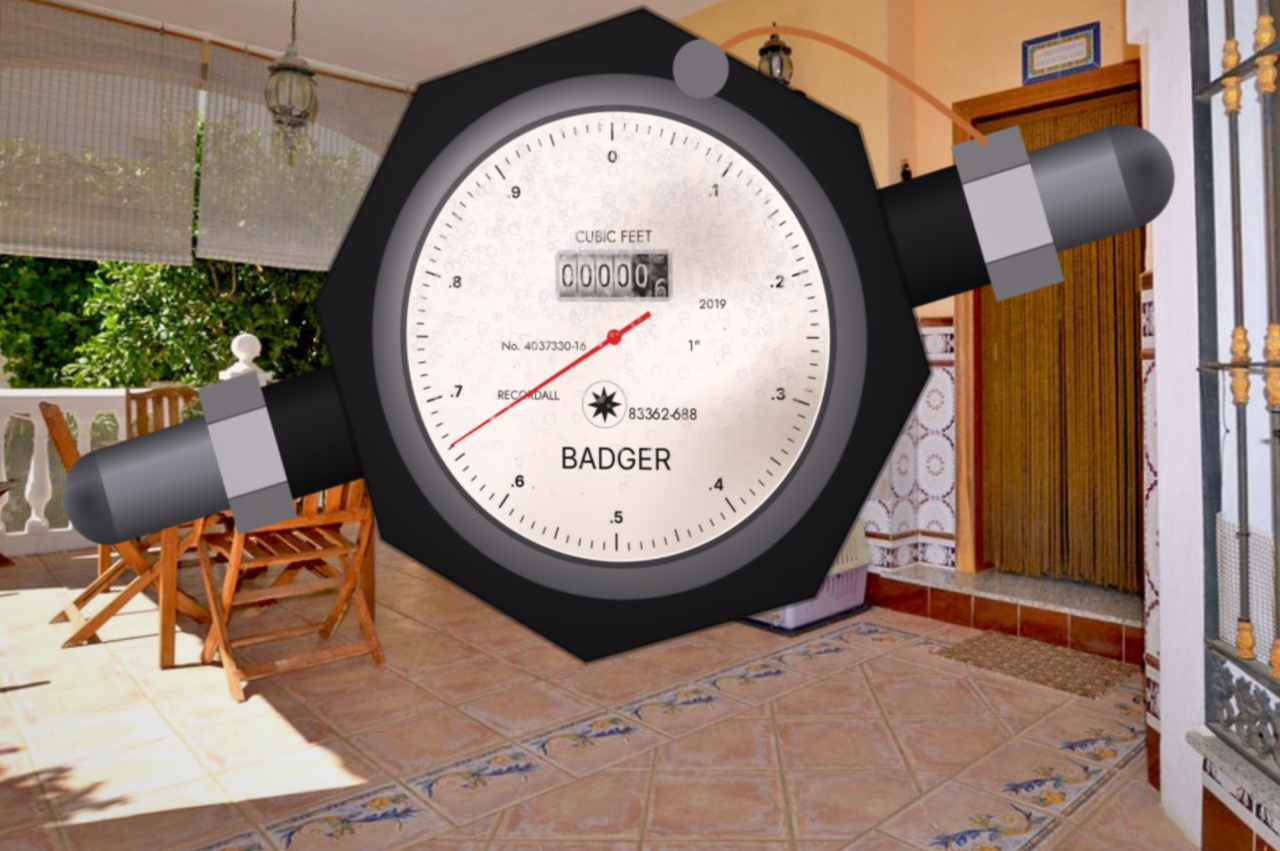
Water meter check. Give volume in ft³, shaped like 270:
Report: 5.66
